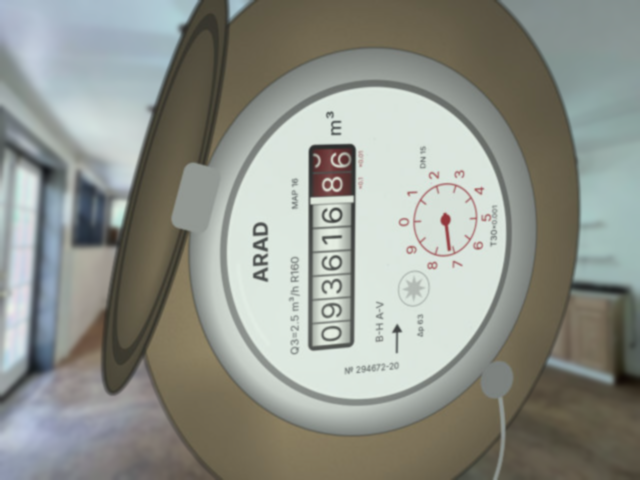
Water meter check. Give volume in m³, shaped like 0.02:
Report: 93616.857
